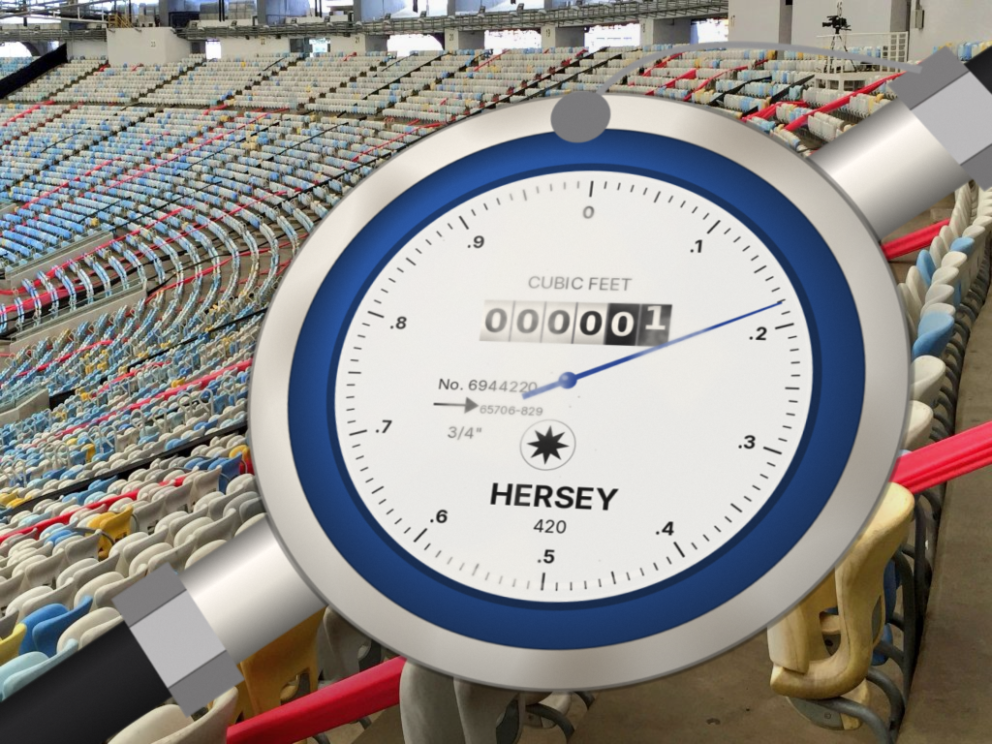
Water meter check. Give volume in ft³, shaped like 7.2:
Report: 1.18
